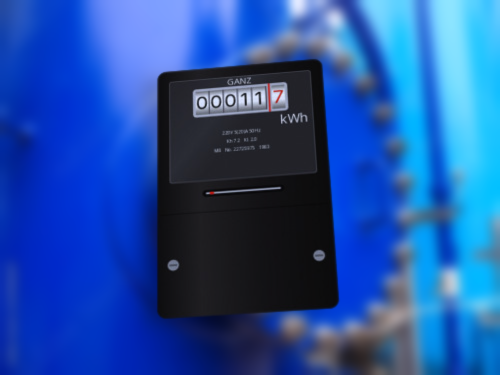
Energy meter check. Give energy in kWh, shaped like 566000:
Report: 11.7
